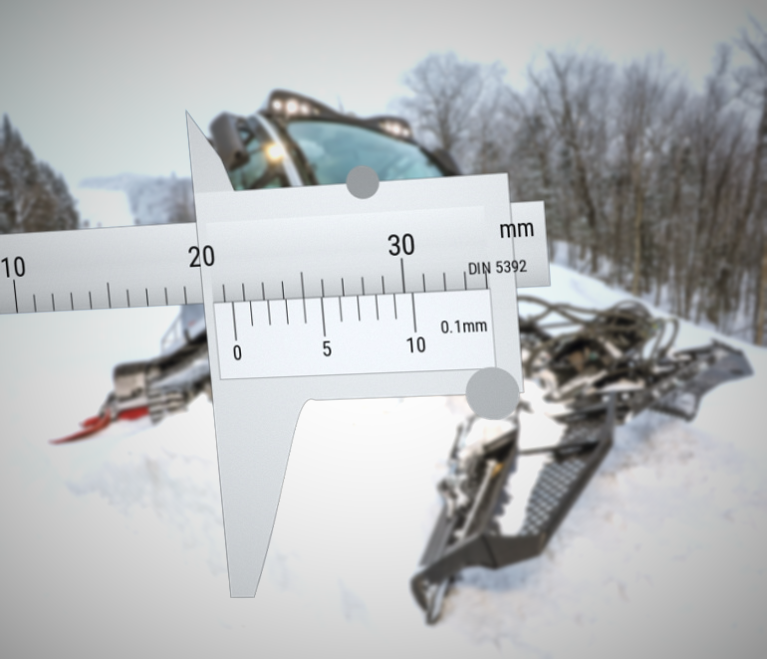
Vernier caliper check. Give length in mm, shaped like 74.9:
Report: 21.4
